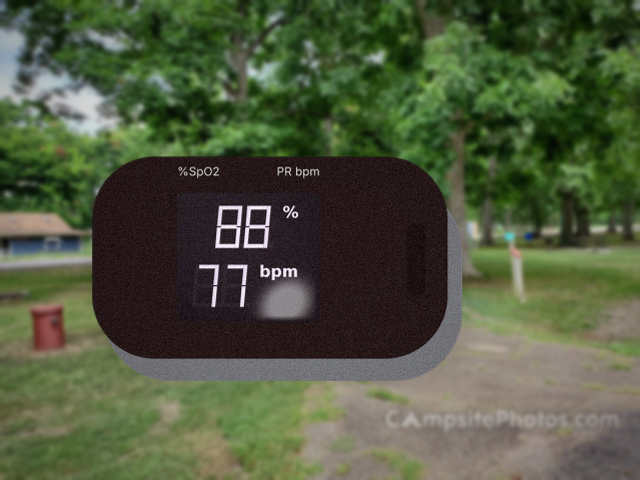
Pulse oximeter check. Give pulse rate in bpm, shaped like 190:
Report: 77
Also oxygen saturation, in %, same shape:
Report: 88
